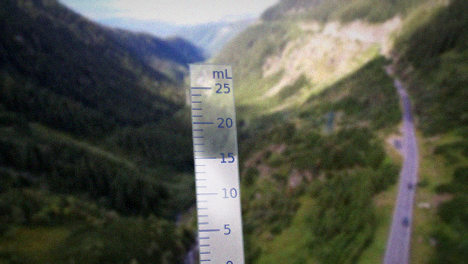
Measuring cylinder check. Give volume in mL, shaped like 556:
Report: 15
